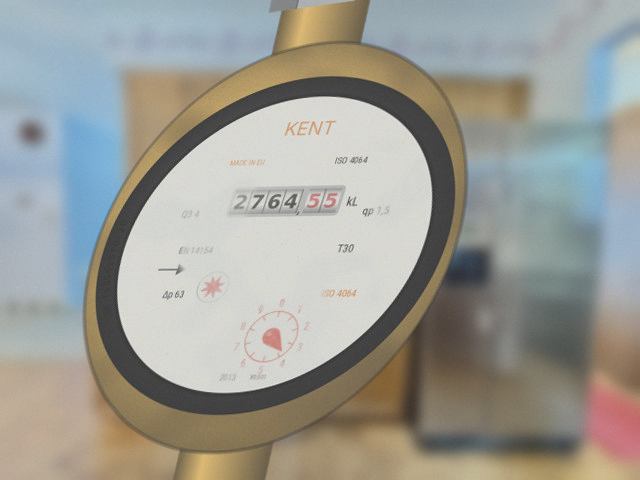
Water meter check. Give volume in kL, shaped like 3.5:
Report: 2764.553
